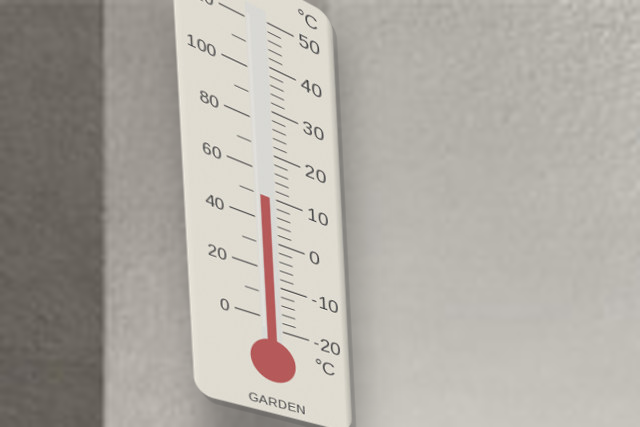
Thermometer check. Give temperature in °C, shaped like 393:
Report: 10
